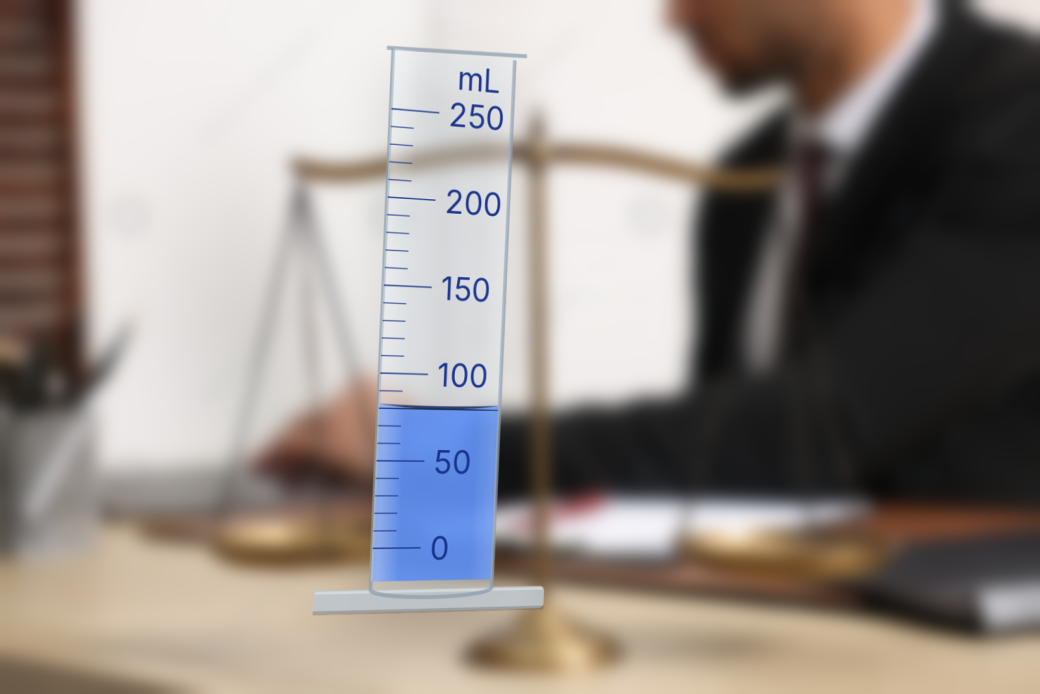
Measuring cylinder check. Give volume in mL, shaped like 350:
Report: 80
